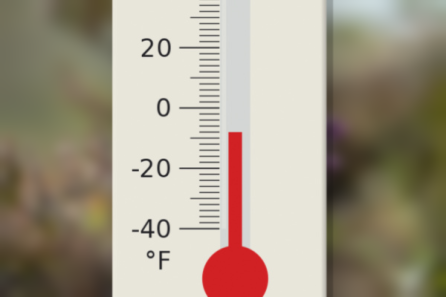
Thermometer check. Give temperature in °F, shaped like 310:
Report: -8
